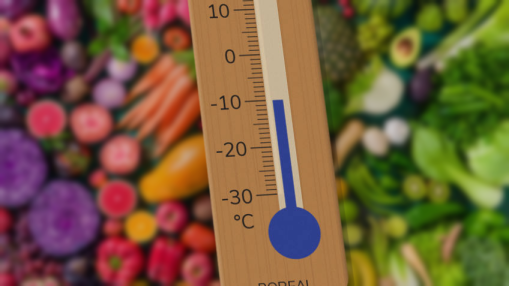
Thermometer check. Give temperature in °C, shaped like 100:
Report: -10
